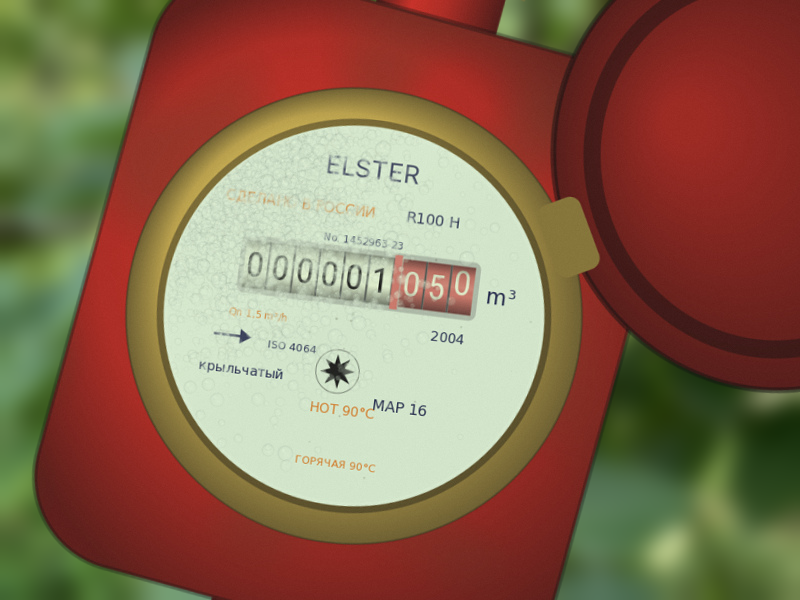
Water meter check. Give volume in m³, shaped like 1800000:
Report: 1.050
